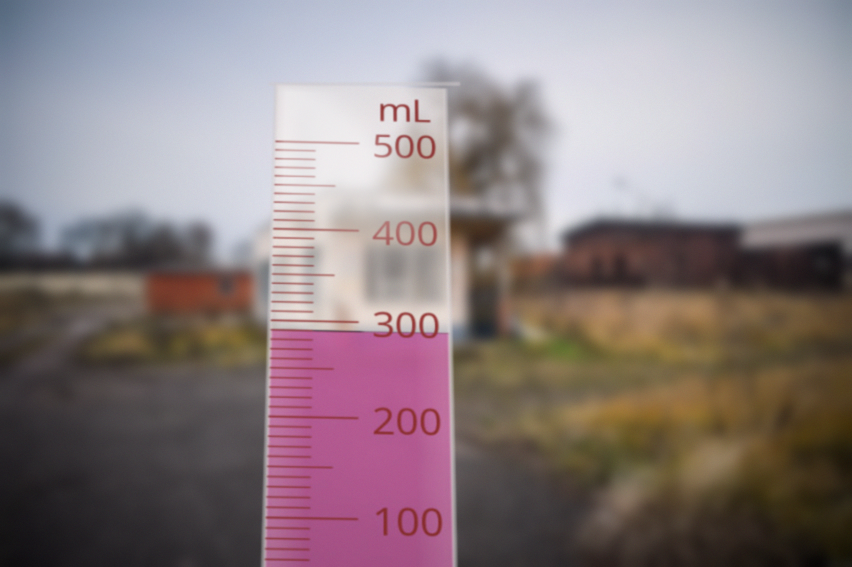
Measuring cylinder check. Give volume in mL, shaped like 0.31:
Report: 290
